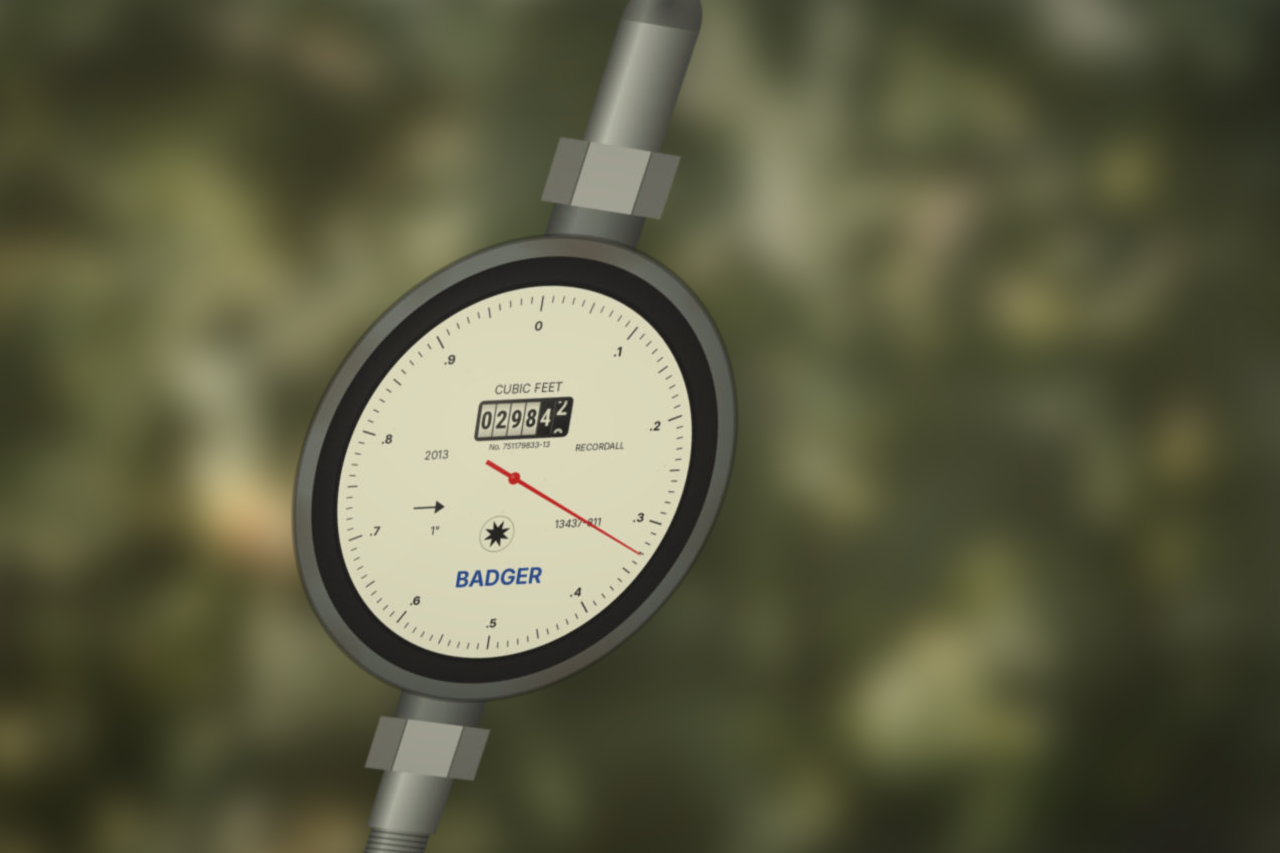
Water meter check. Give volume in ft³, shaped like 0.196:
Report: 29842.33
